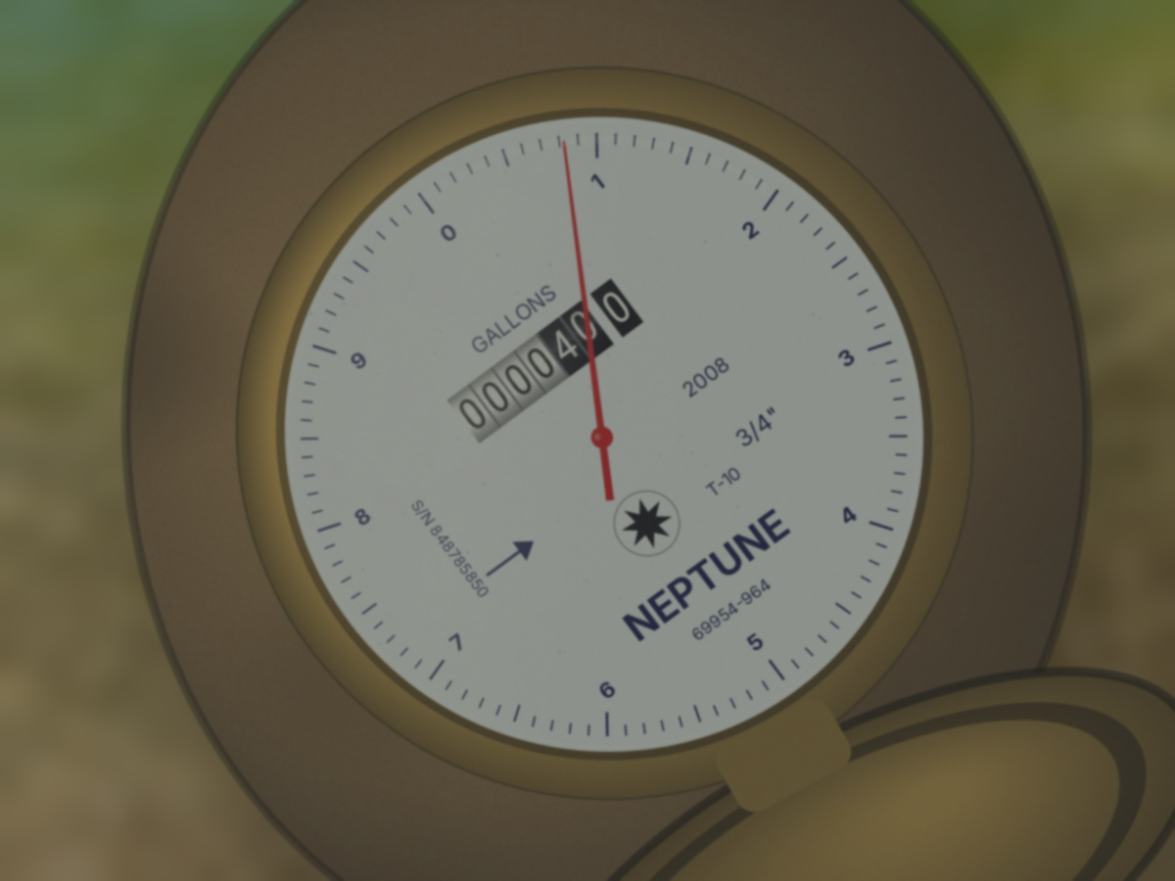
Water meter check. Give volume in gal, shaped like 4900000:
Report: 400.8
